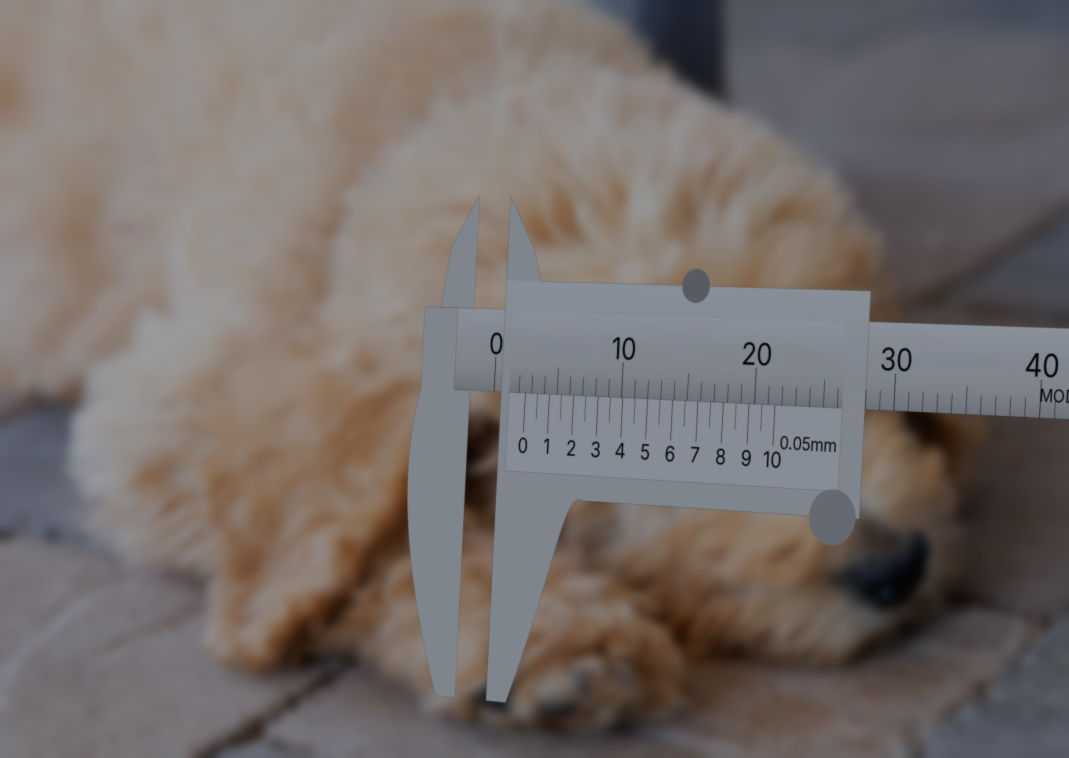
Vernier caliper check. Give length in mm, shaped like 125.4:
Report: 2.5
